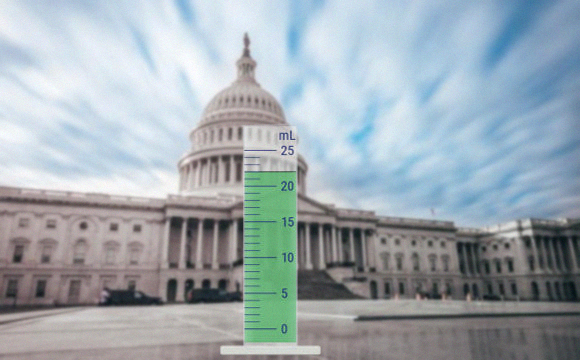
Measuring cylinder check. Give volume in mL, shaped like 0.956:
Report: 22
